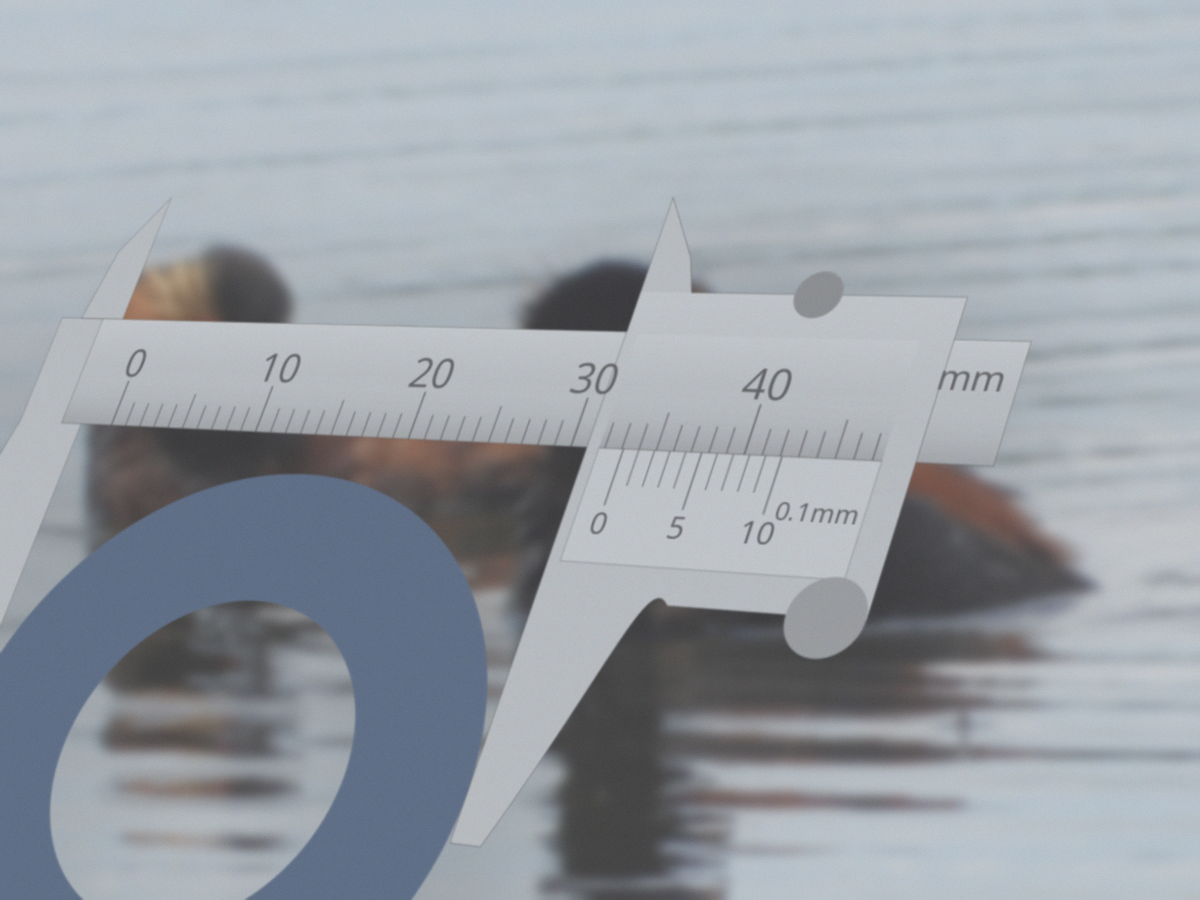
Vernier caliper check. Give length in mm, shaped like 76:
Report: 33.1
